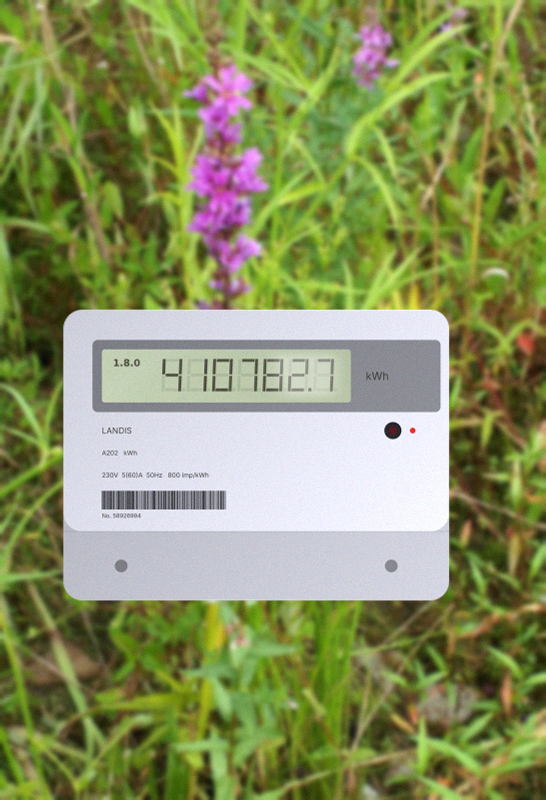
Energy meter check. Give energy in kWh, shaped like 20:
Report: 410782.7
